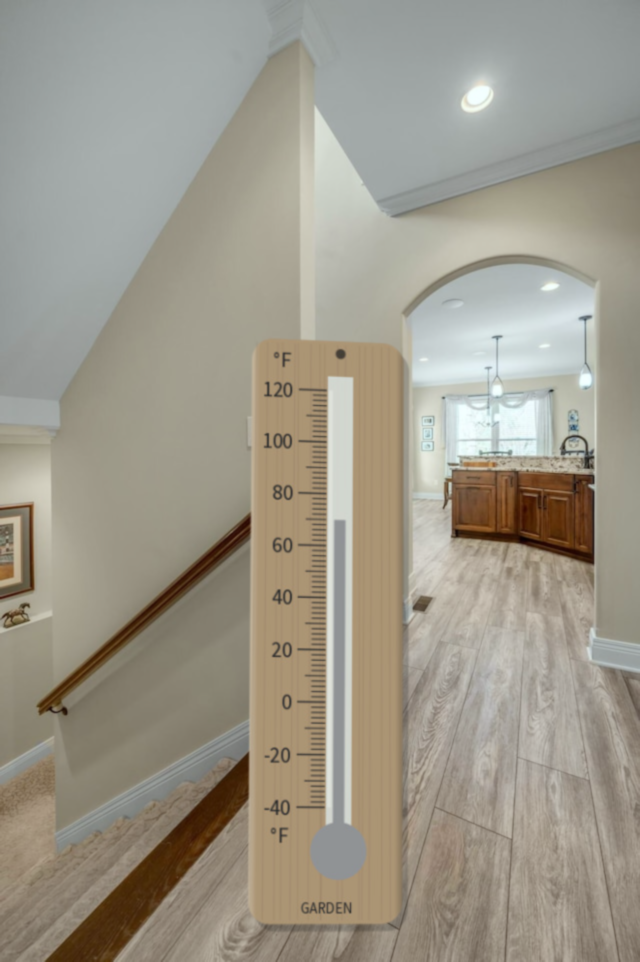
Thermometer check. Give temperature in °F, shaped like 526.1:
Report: 70
